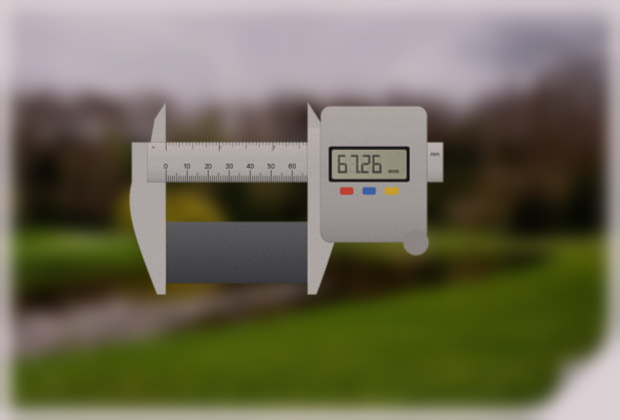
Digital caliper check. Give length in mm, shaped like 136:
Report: 67.26
